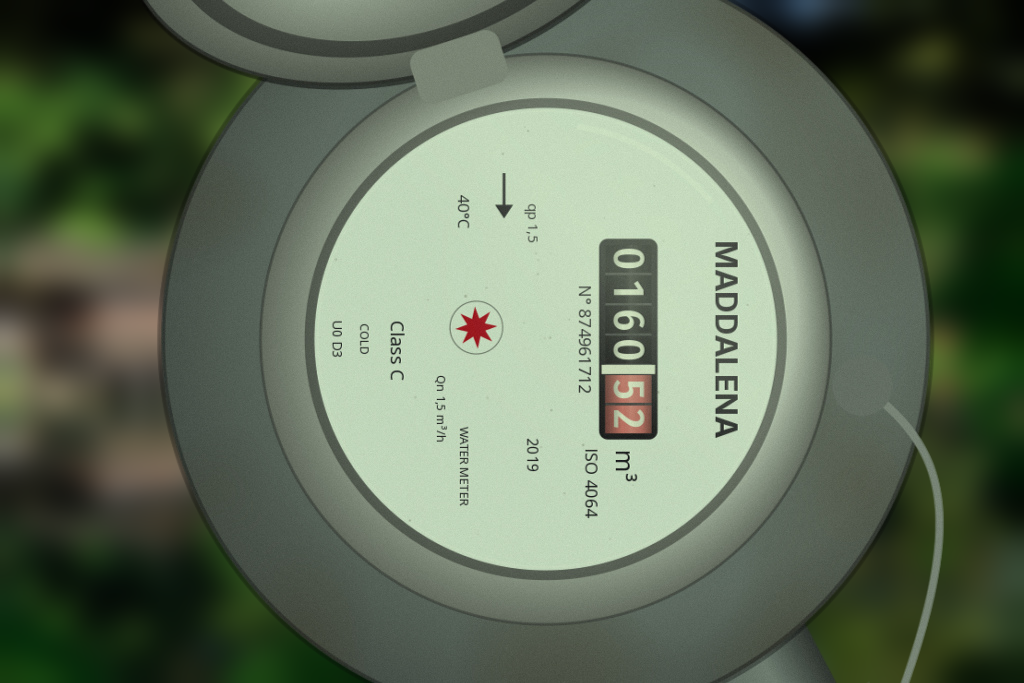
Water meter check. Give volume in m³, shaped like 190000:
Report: 160.52
